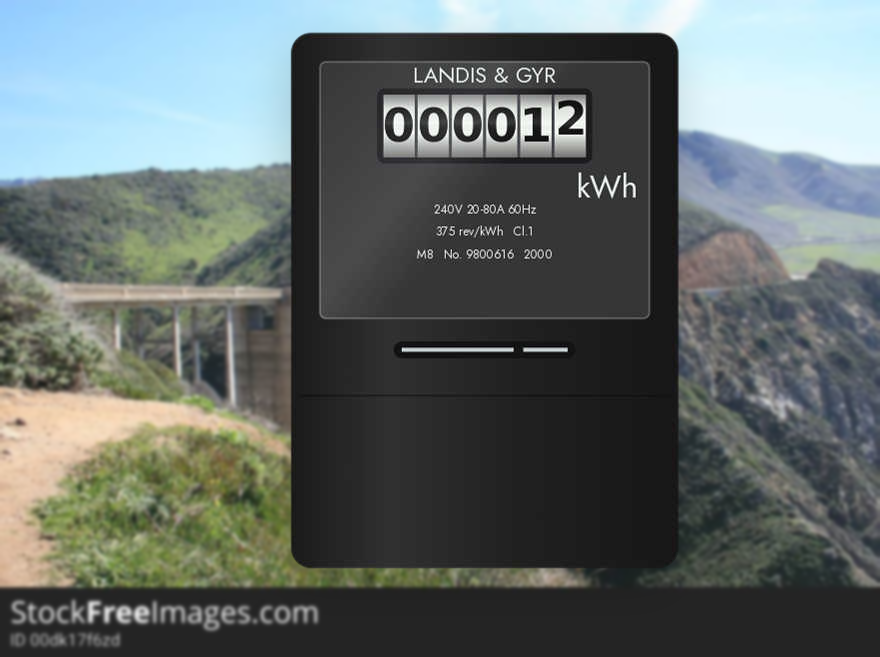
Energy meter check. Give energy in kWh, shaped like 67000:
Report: 12
